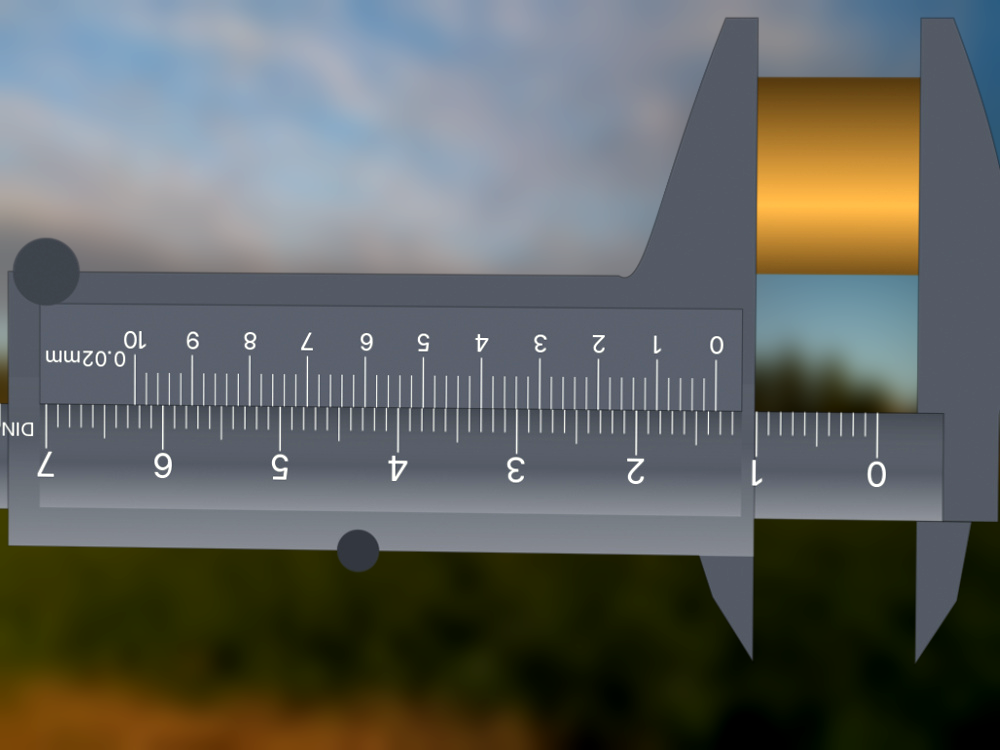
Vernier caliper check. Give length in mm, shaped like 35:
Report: 13.4
